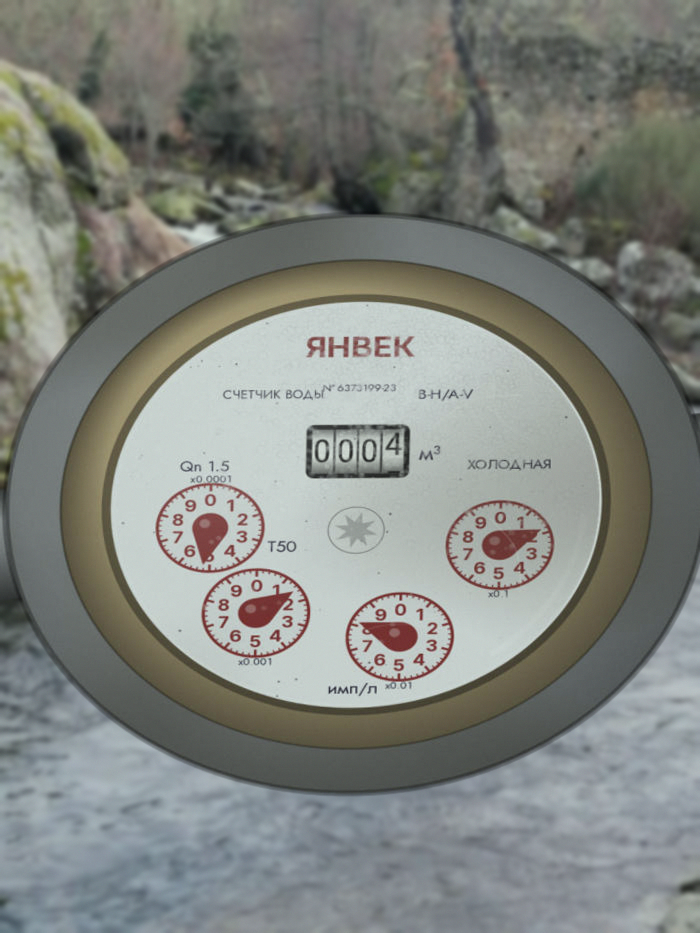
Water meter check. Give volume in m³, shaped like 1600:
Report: 4.1815
